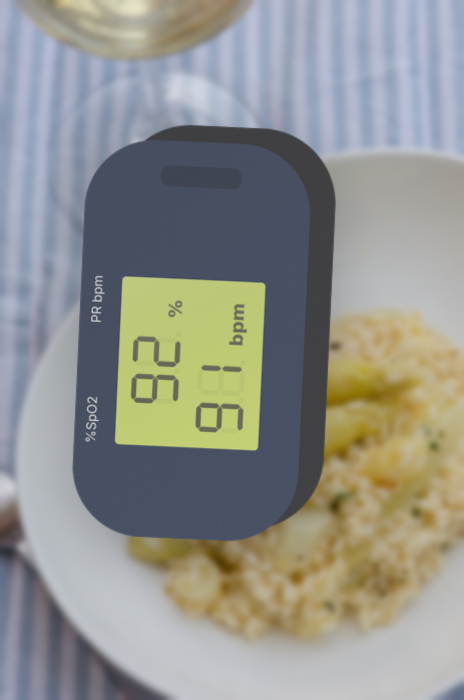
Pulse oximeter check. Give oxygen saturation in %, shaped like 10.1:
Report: 92
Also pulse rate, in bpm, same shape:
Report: 91
